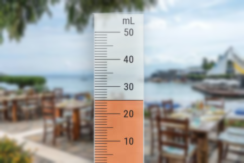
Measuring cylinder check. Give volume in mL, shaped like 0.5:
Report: 25
